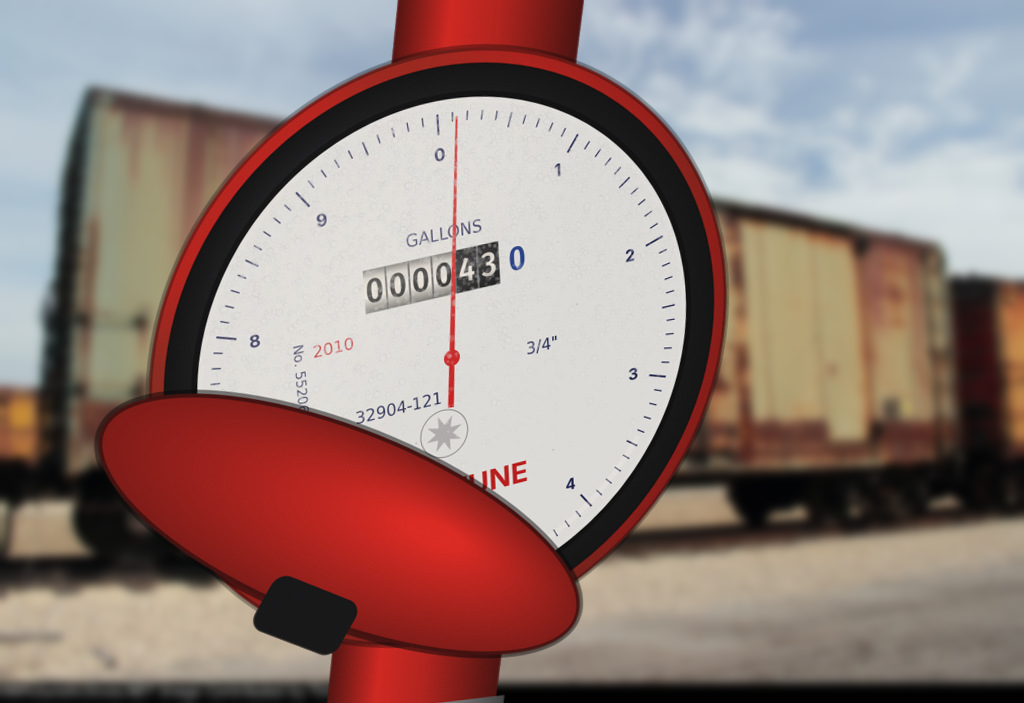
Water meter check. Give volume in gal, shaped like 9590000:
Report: 430.1
